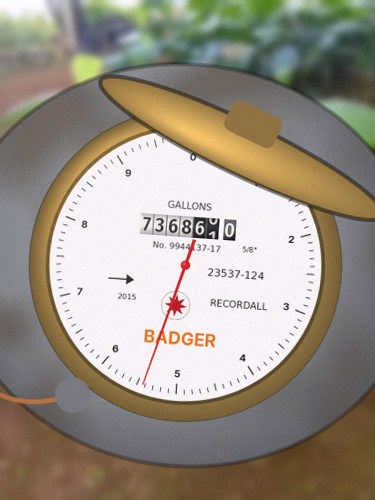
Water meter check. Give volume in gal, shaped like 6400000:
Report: 7368605.4
